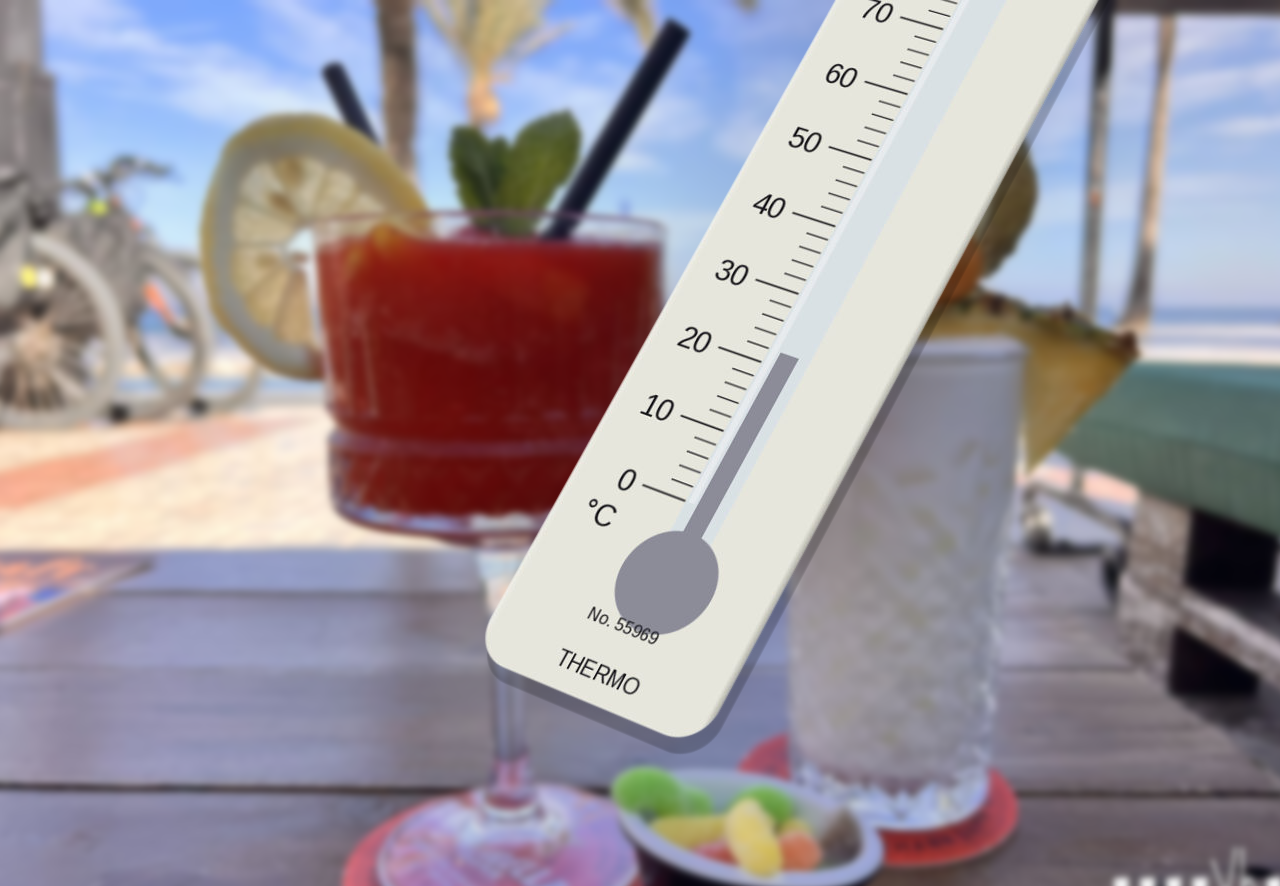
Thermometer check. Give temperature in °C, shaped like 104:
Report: 22
